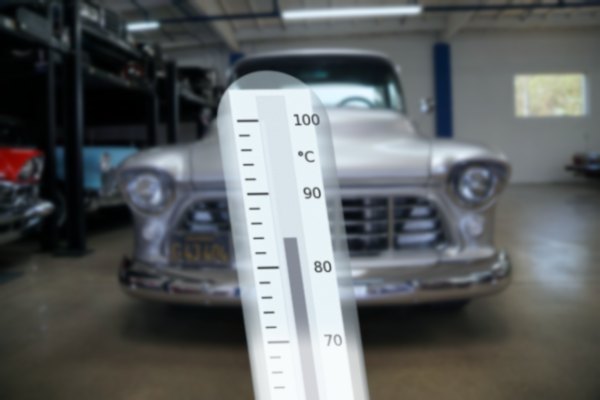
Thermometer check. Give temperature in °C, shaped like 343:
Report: 84
